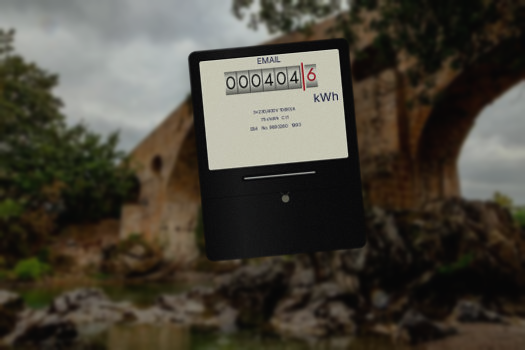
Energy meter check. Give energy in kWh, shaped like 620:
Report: 404.6
